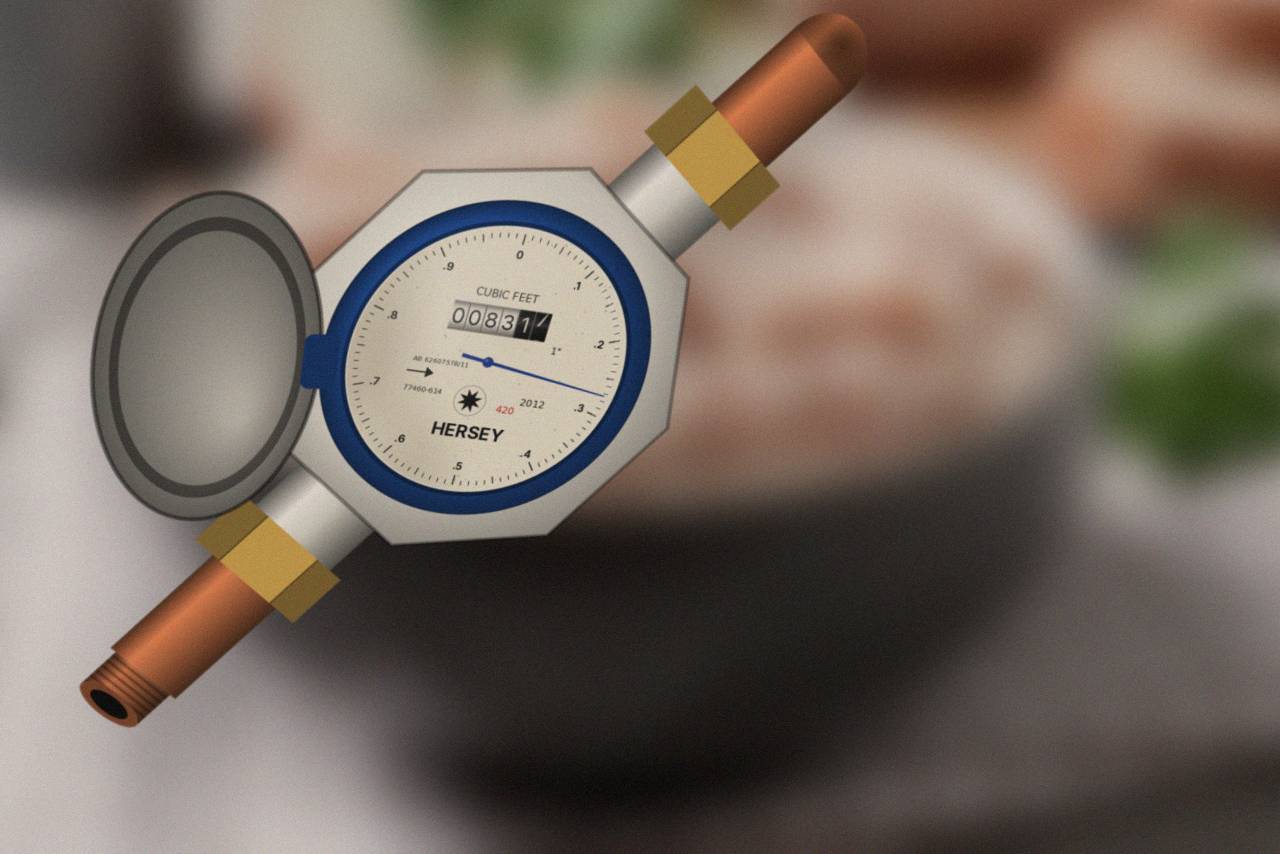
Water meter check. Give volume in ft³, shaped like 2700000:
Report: 8317.27
